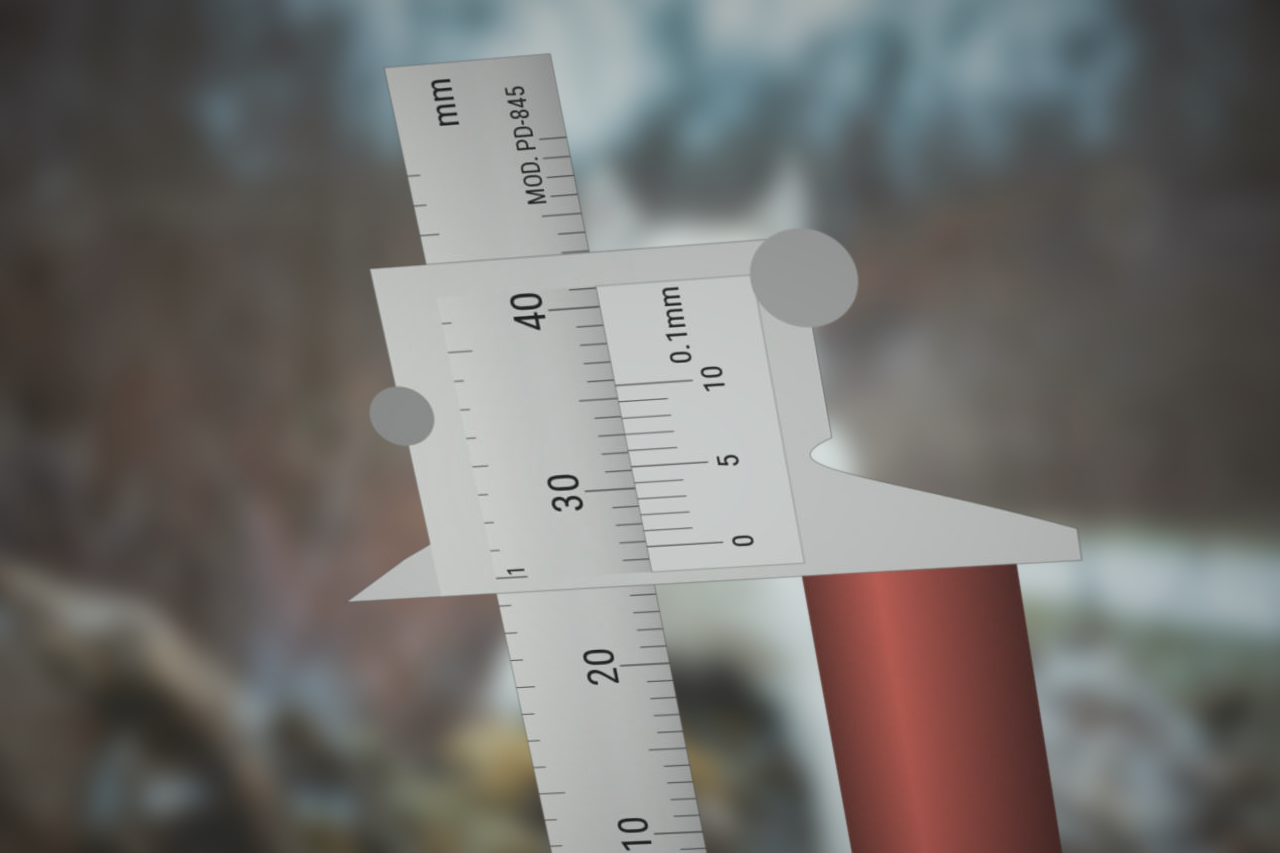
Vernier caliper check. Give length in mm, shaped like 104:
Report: 26.7
